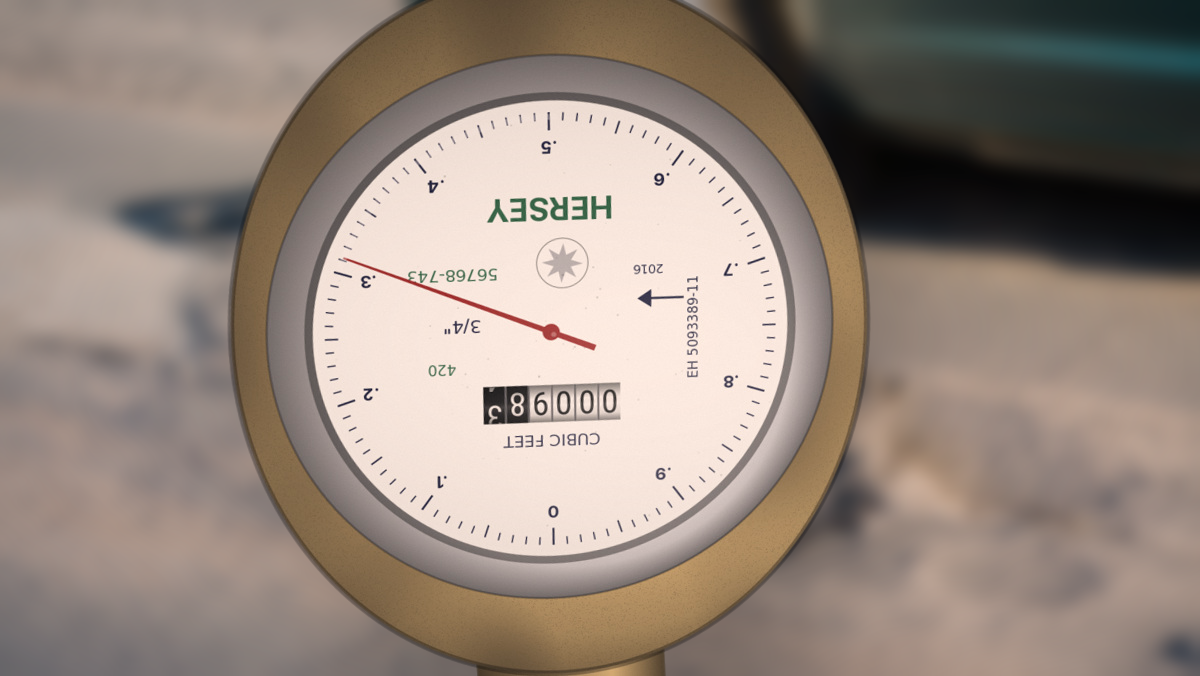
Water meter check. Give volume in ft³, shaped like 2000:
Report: 983.31
